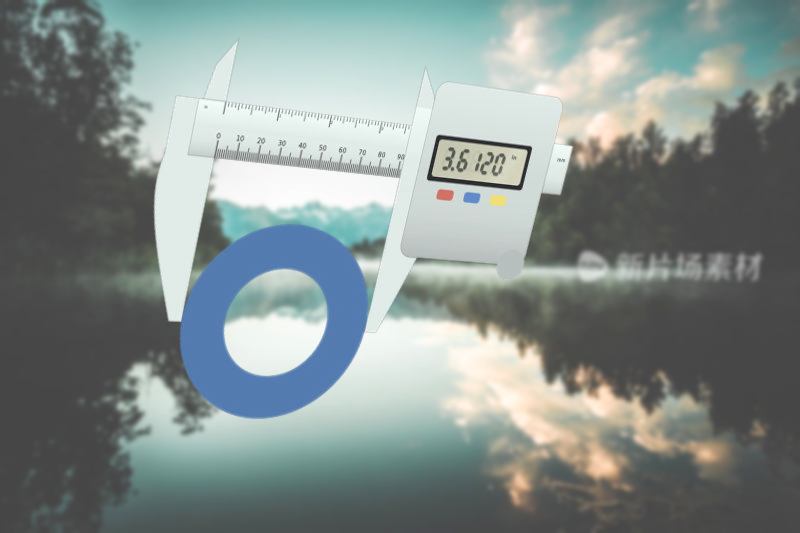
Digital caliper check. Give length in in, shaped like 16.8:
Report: 3.6120
